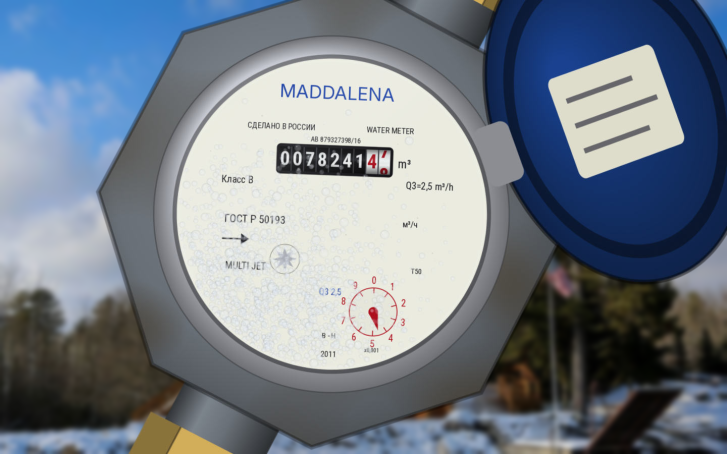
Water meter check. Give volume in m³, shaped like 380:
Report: 78241.474
